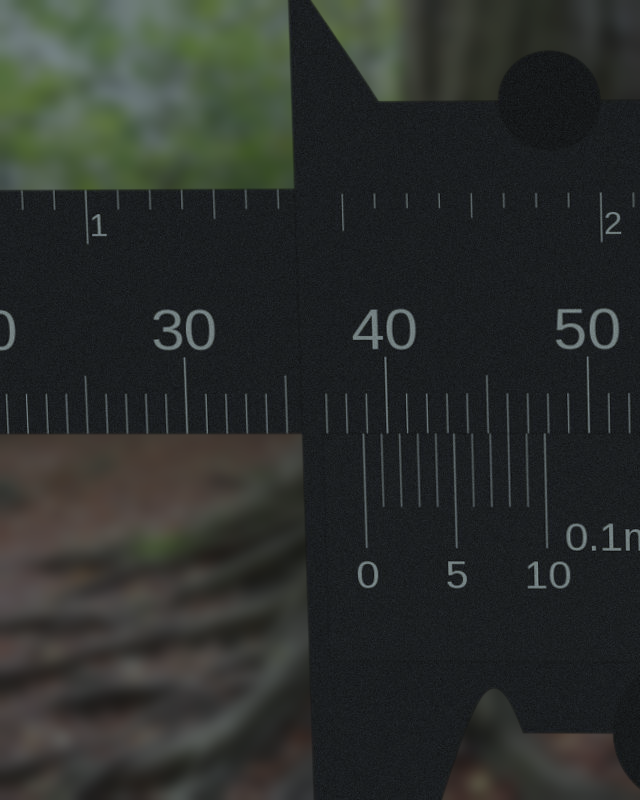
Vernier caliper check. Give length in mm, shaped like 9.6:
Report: 38.8
